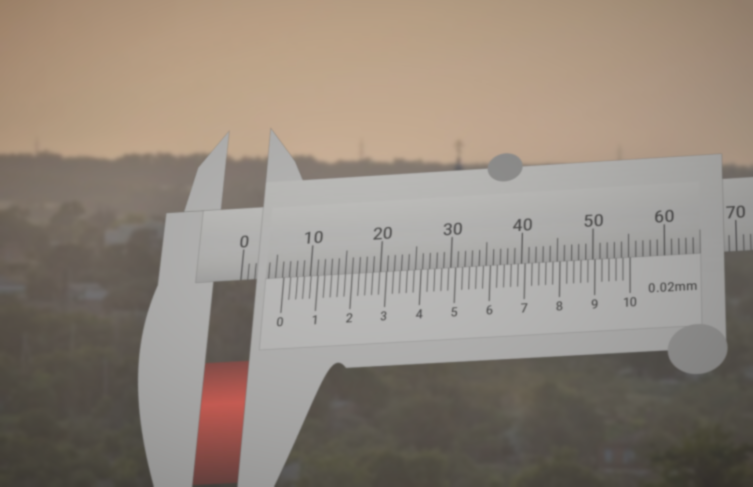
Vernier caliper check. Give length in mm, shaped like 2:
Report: 6.2
